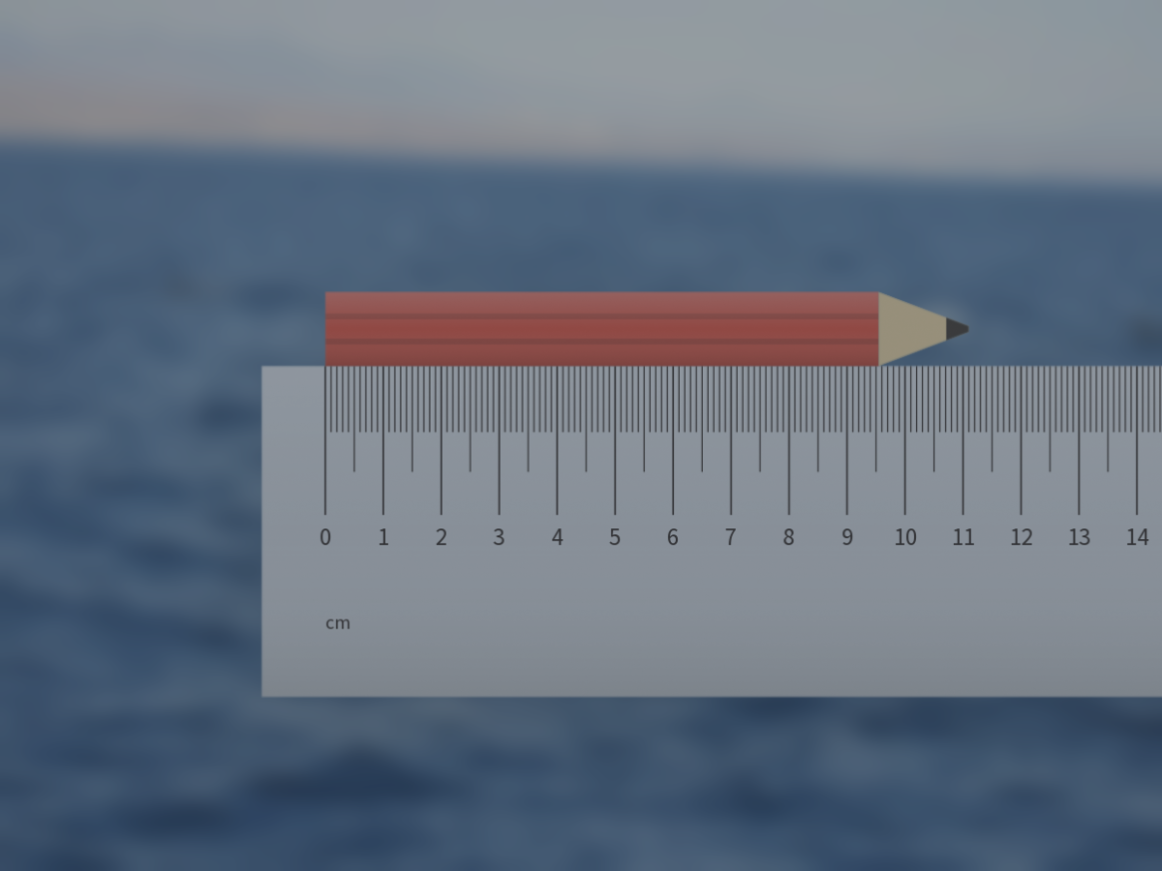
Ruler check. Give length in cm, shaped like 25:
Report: 11.1
